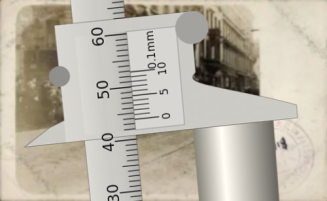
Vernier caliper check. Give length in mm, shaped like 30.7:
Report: 43.8
